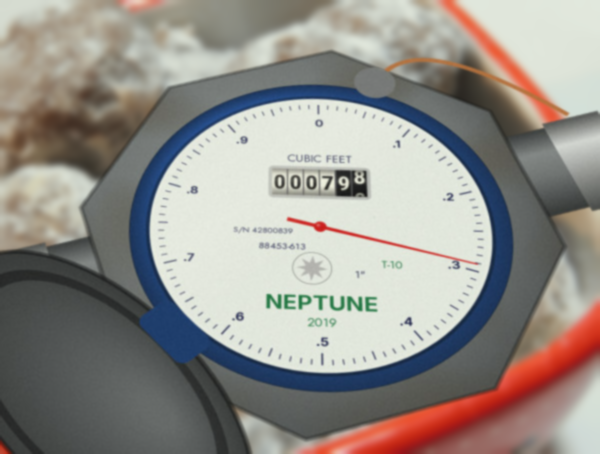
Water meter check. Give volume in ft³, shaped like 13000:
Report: 798.29
